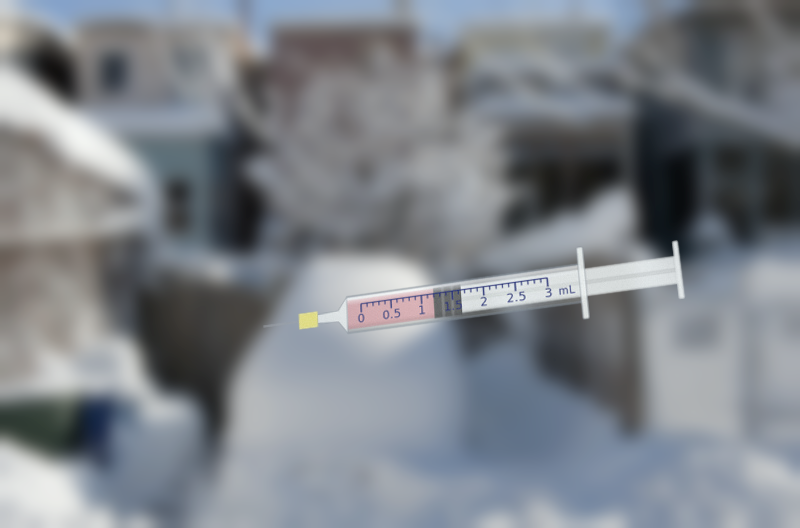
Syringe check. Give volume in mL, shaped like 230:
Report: 1.2
